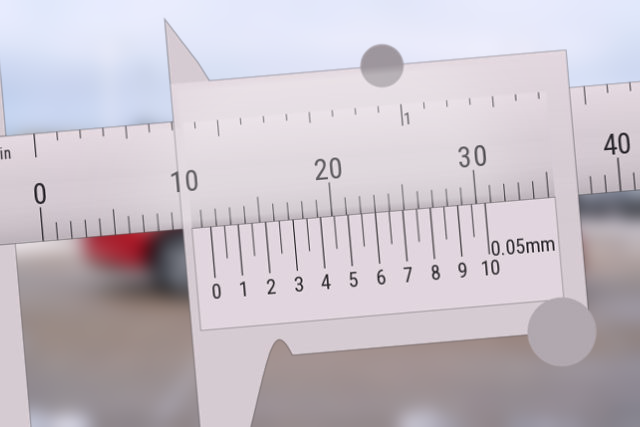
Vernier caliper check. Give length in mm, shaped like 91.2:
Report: 11.6
